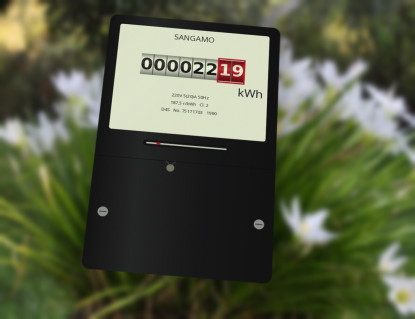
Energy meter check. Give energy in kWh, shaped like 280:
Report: 22.19
